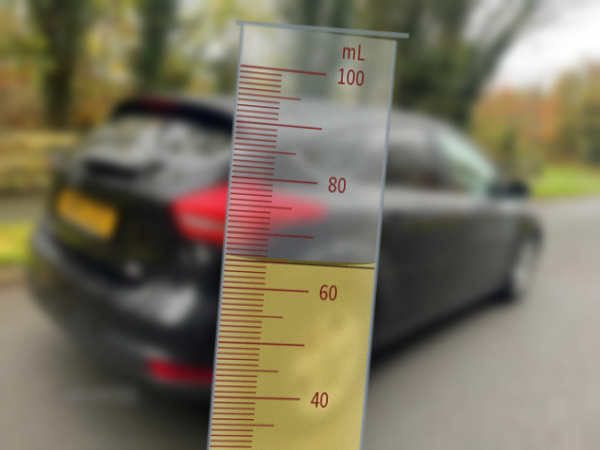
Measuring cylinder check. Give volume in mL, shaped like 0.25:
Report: 65
